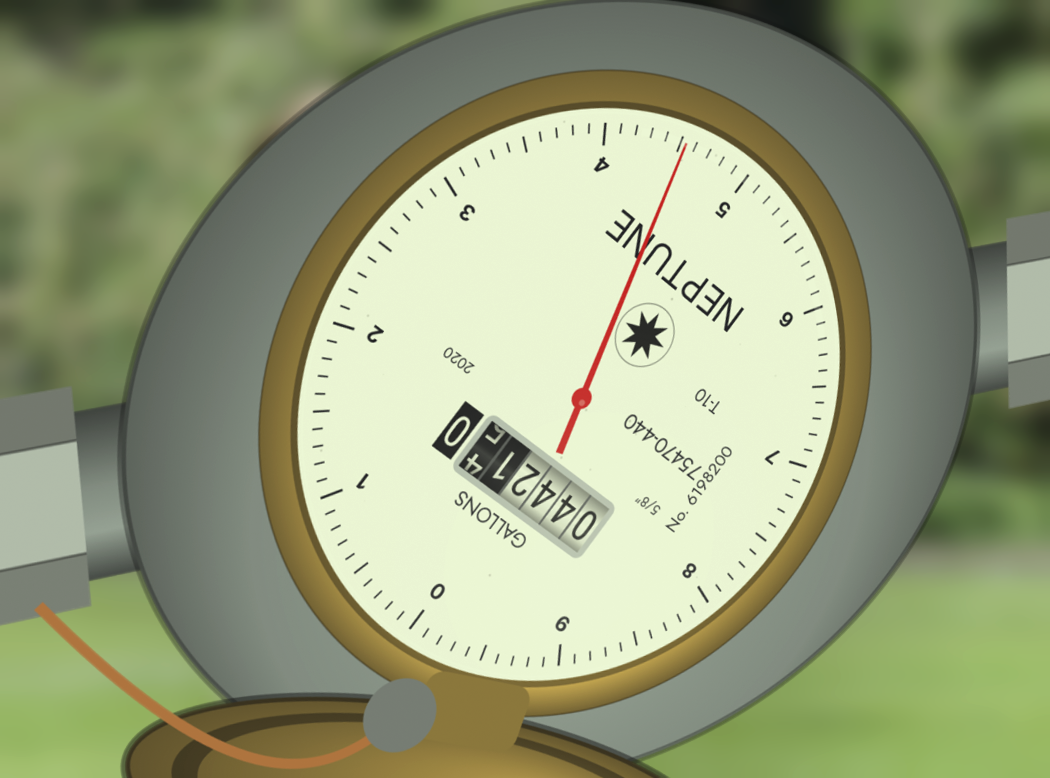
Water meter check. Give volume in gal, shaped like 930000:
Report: 442144.5
